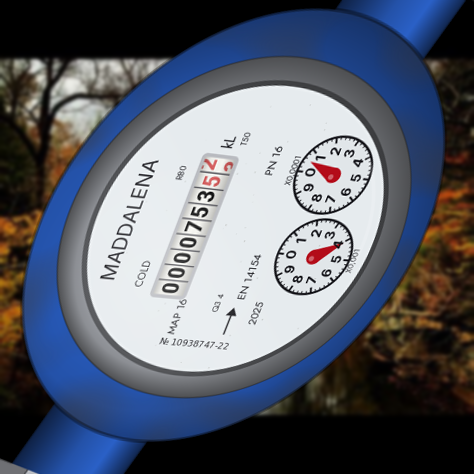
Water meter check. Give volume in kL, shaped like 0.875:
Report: 753.5240
